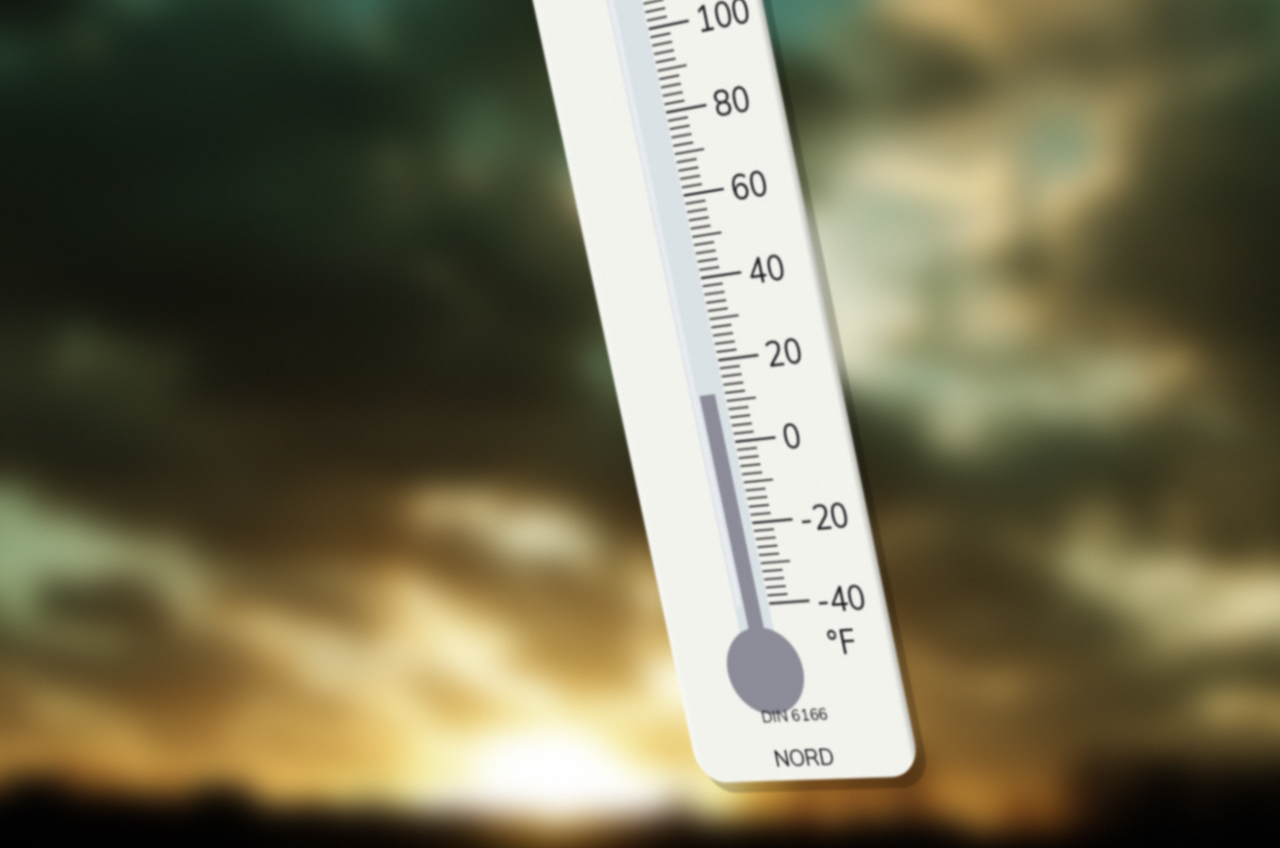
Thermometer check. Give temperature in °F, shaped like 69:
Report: 12
